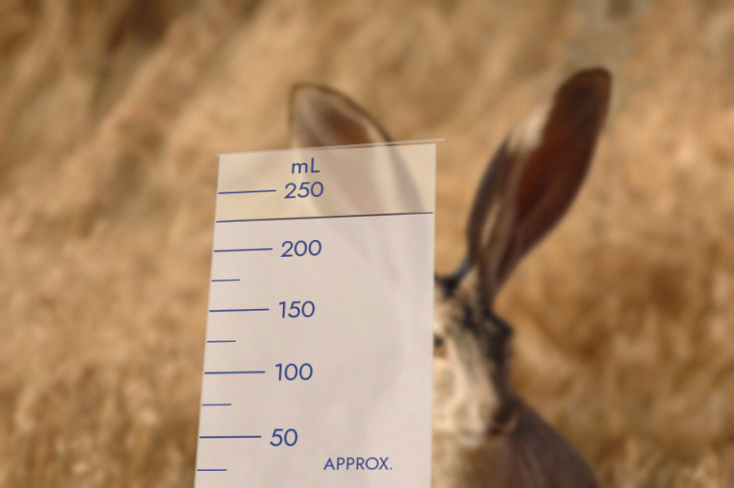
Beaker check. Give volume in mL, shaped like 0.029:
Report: 225
